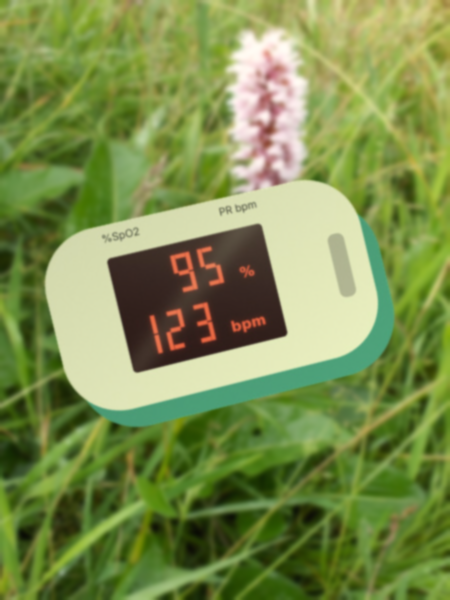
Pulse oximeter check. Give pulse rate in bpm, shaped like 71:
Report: 123
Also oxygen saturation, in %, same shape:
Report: 95
